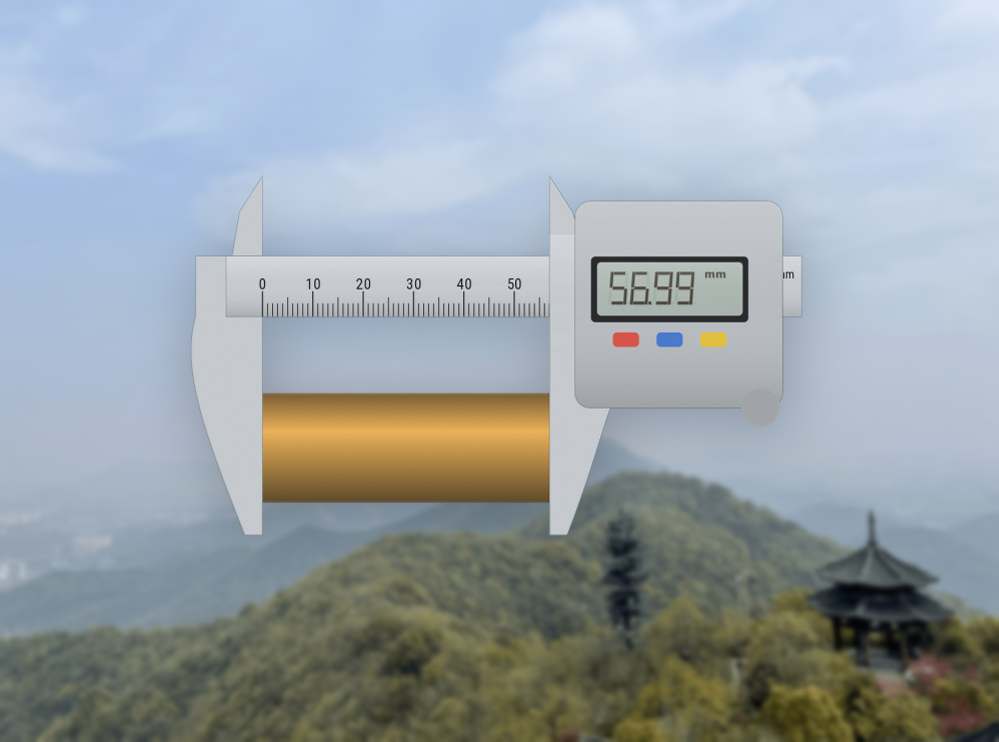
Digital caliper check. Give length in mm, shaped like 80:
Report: 56.99
